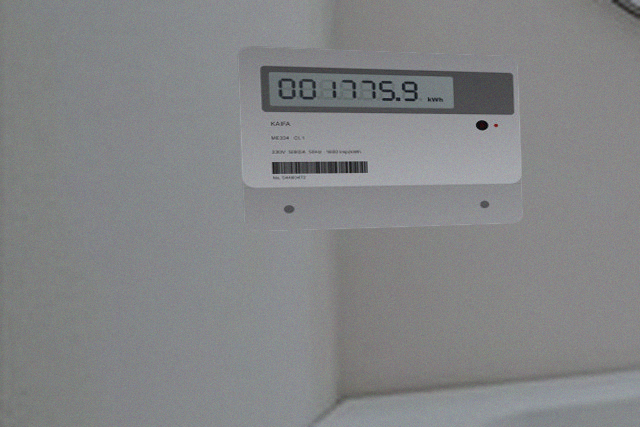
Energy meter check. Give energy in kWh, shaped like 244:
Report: 1775.9
